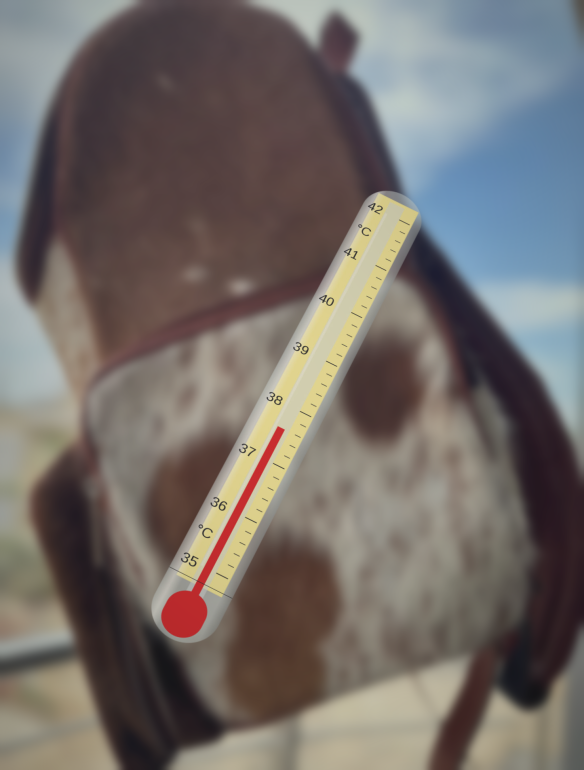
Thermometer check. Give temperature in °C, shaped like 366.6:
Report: 37.6
